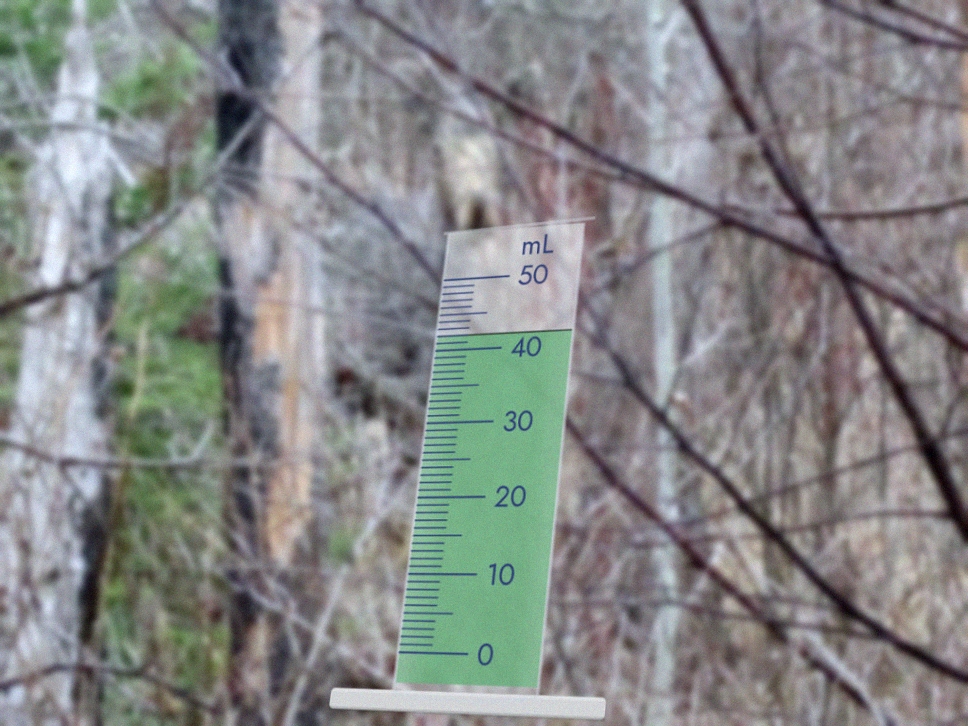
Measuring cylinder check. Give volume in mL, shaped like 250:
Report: 42
